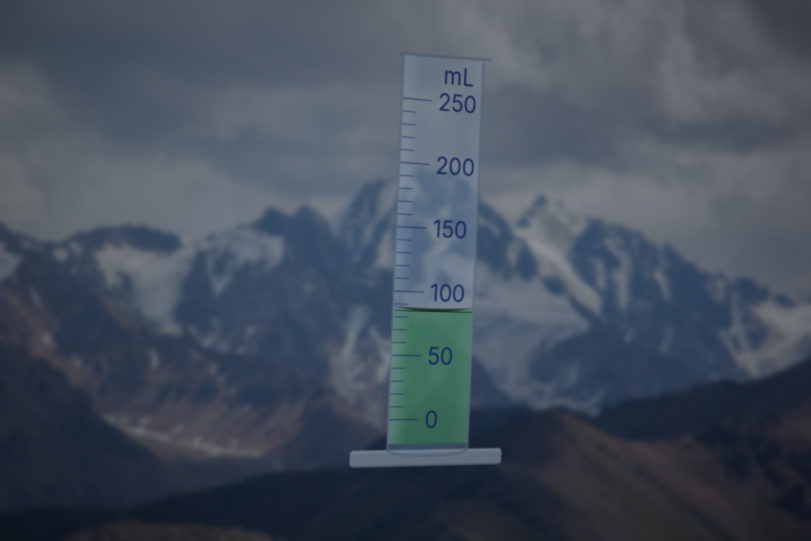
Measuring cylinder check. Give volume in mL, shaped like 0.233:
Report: 85
